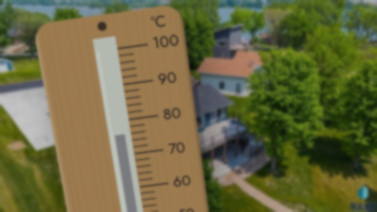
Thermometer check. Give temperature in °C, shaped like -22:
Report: 76
